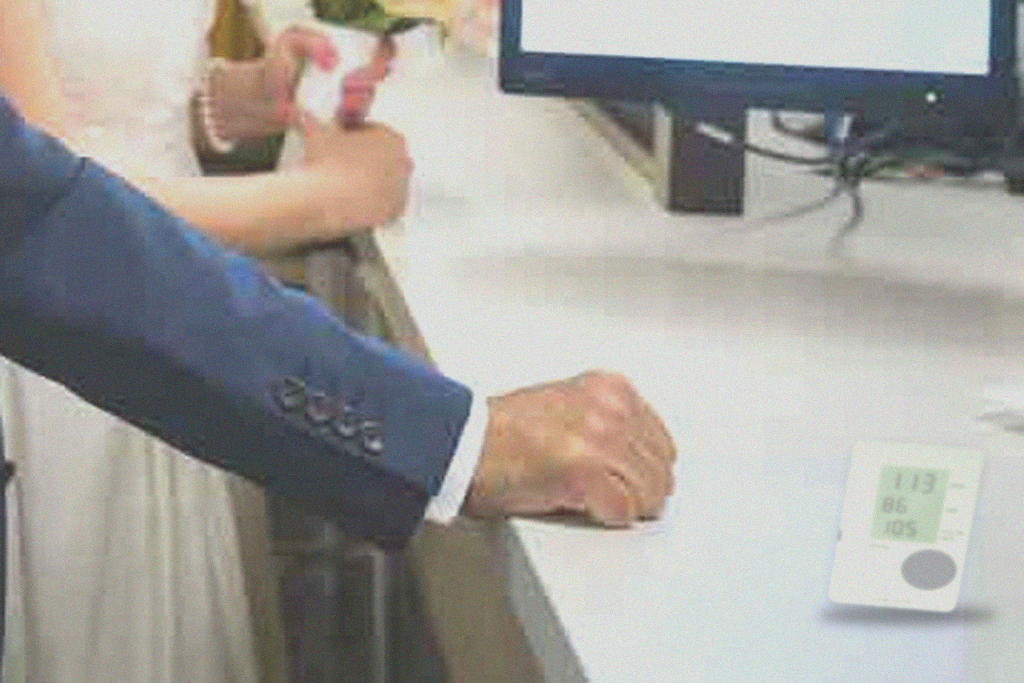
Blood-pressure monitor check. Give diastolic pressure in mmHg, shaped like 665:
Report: 86
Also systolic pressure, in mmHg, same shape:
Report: 113
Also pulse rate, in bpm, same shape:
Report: 105
